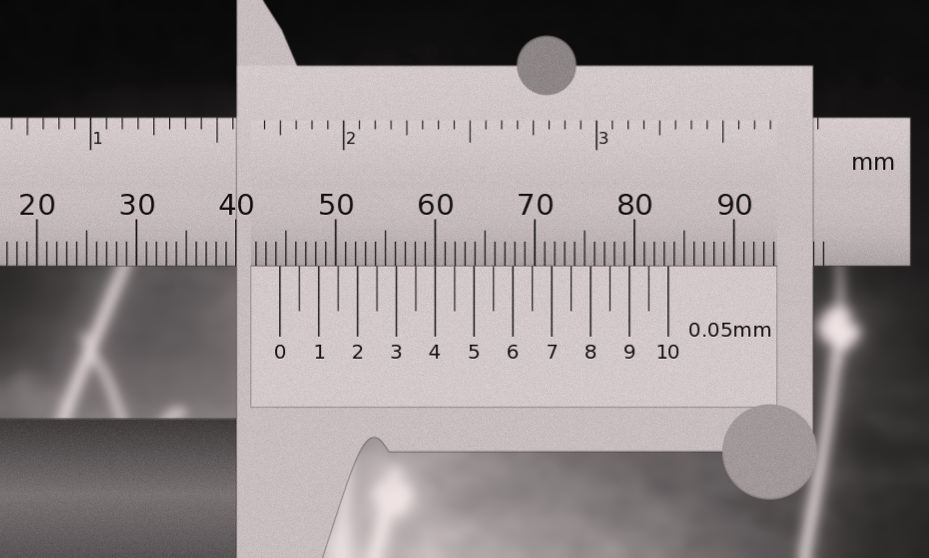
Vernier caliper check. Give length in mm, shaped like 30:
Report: 44.4
